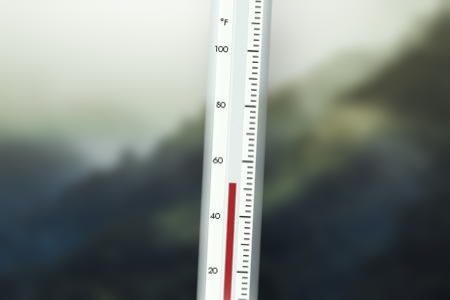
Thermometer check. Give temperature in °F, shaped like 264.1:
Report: 52
